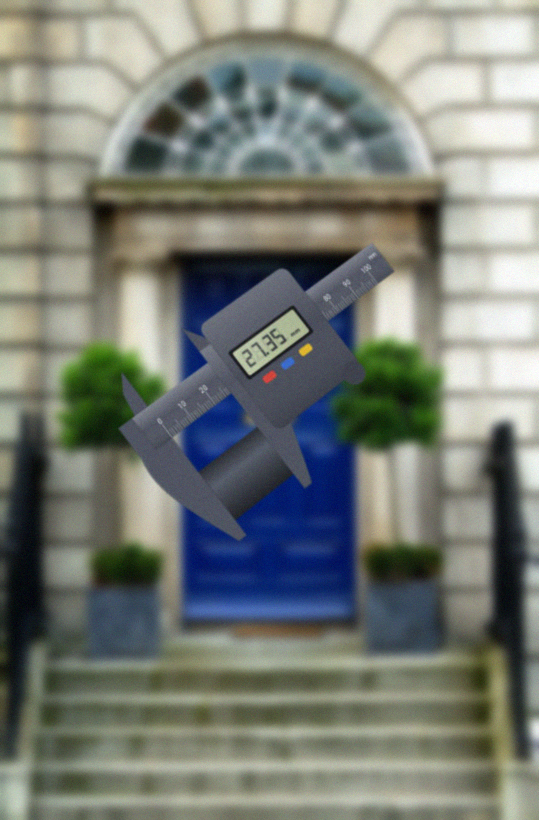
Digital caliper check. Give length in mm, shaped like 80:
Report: 27.35
